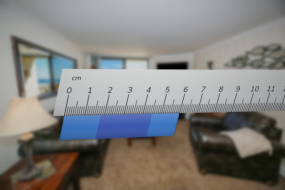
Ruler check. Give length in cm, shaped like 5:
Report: 6
